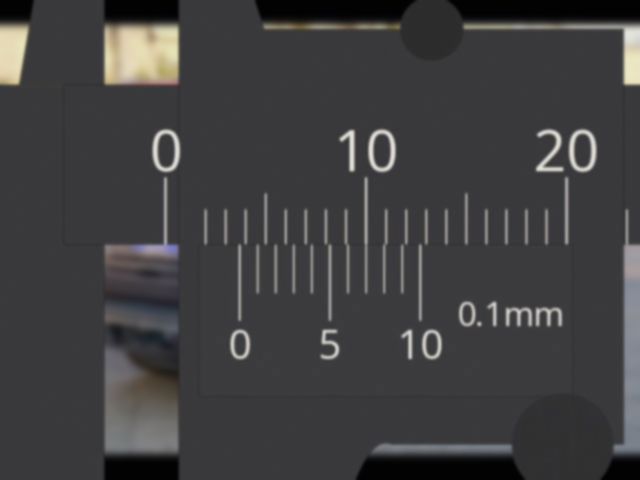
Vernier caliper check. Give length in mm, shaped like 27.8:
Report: 3.7
